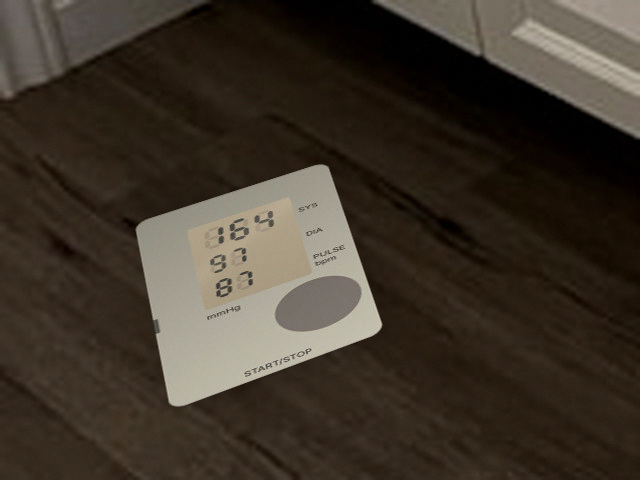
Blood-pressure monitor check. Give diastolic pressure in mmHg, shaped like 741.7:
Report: 97
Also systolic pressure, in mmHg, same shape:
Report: 164
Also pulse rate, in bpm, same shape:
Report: 87
